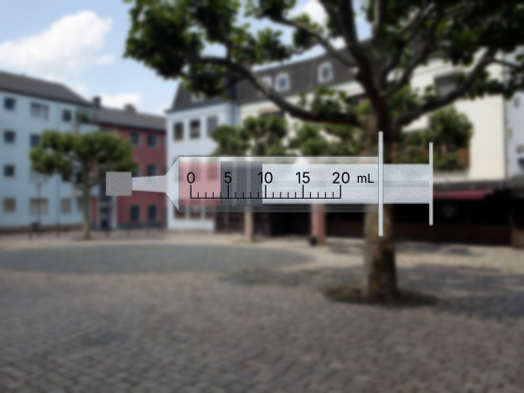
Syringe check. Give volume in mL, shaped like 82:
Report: 4
